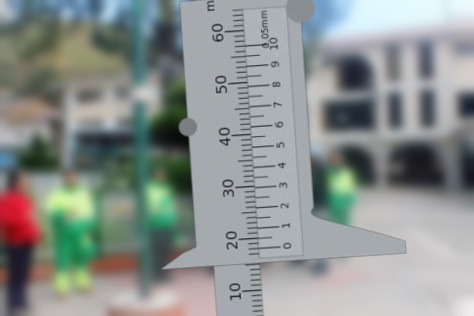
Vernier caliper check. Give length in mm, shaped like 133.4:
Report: 18.0
